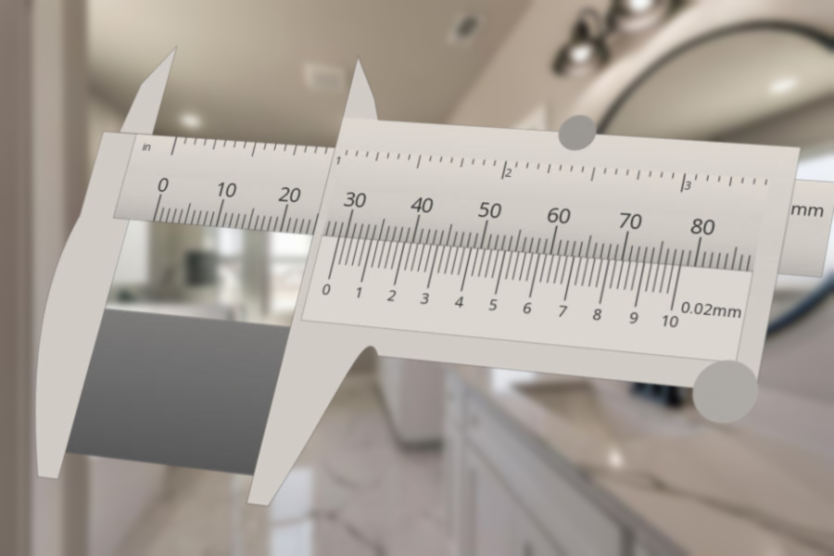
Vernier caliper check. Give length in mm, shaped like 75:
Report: 29.0
